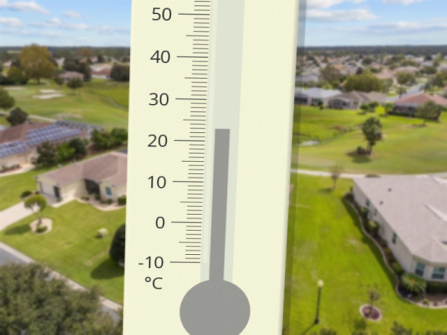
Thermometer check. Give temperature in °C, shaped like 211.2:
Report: 23
